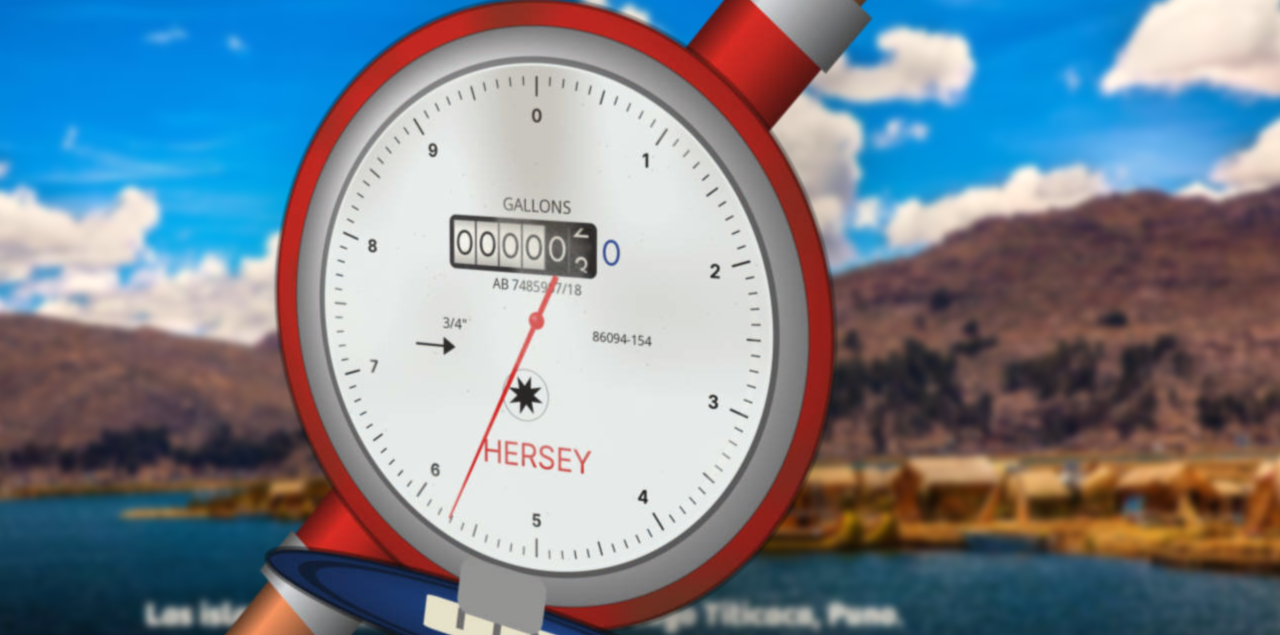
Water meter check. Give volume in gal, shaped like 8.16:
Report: 25.7
